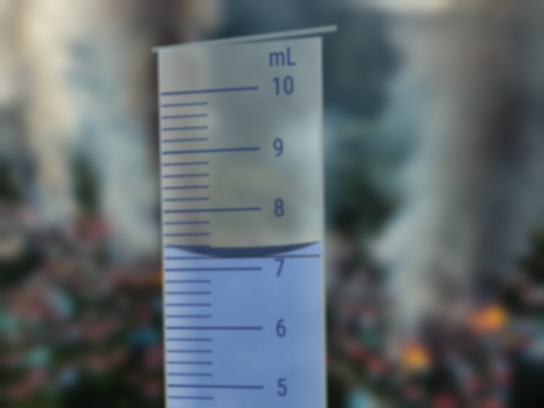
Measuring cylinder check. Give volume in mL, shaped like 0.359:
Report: 7.2
